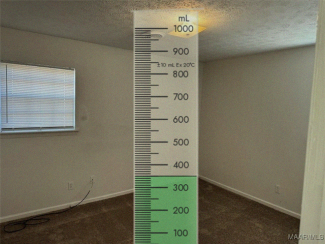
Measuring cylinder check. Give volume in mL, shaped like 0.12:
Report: 350
